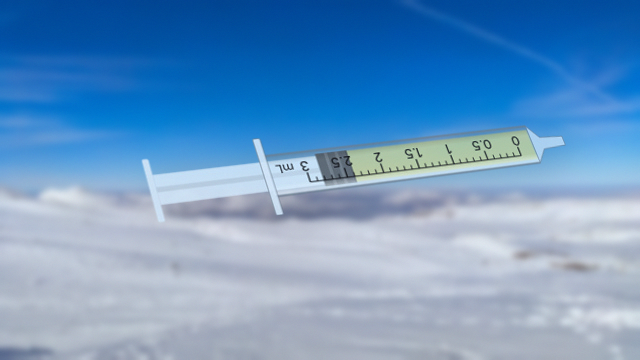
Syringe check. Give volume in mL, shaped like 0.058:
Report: 2.4
